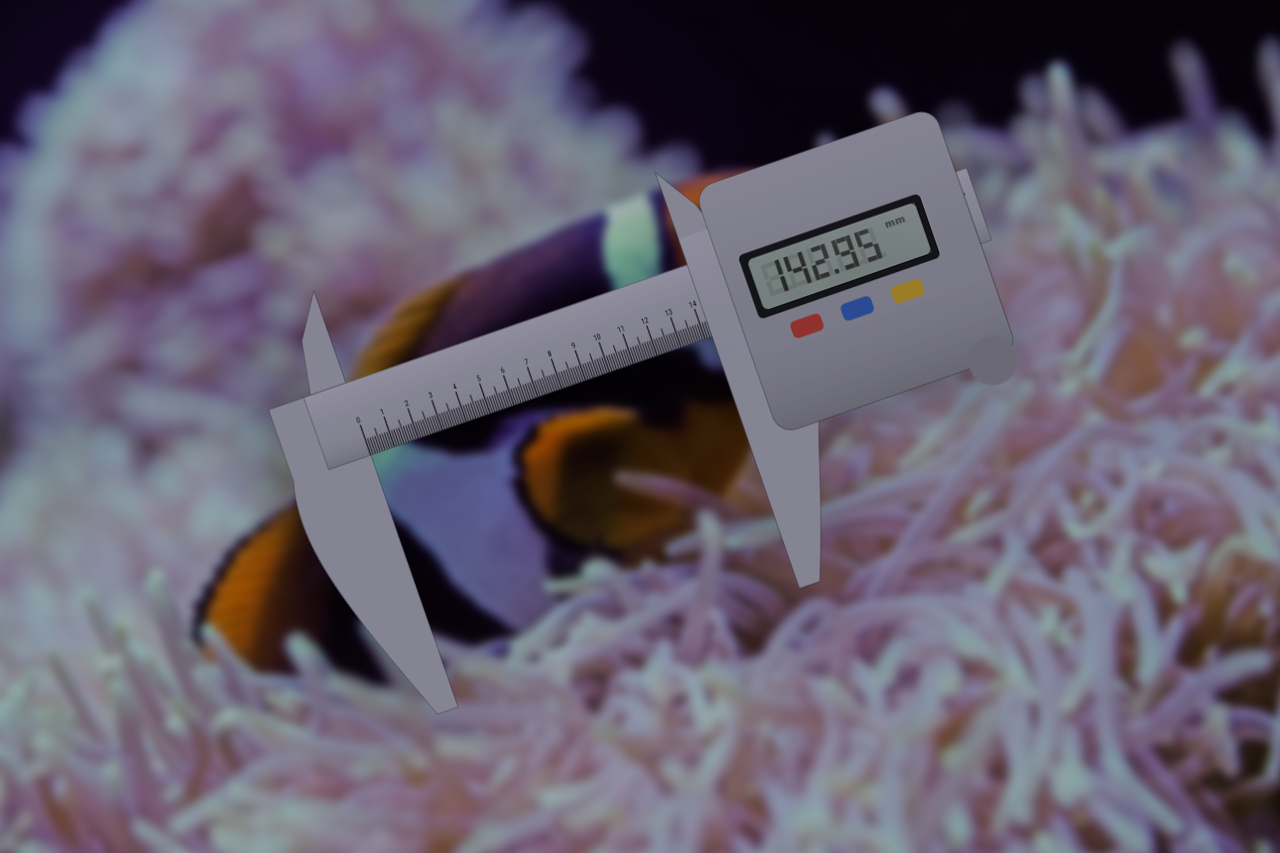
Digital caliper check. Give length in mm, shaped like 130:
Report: 142.95
